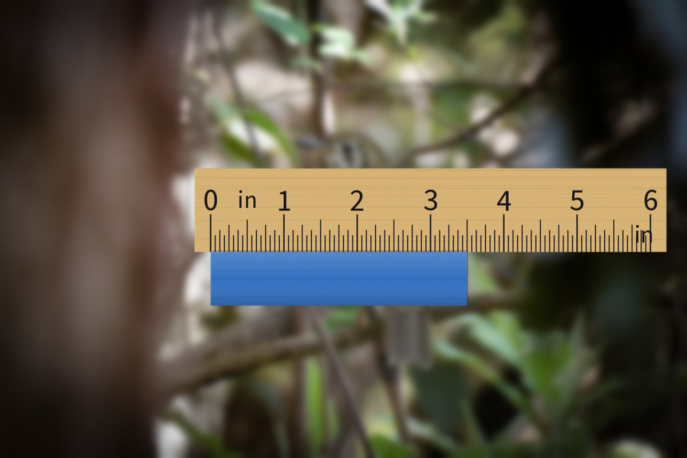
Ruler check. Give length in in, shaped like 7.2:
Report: 3.5
